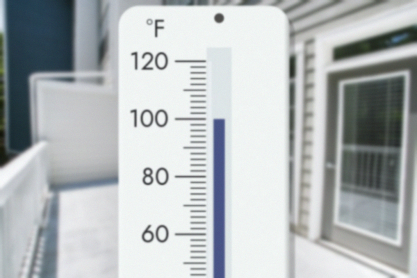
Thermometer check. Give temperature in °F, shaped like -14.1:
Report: 100
